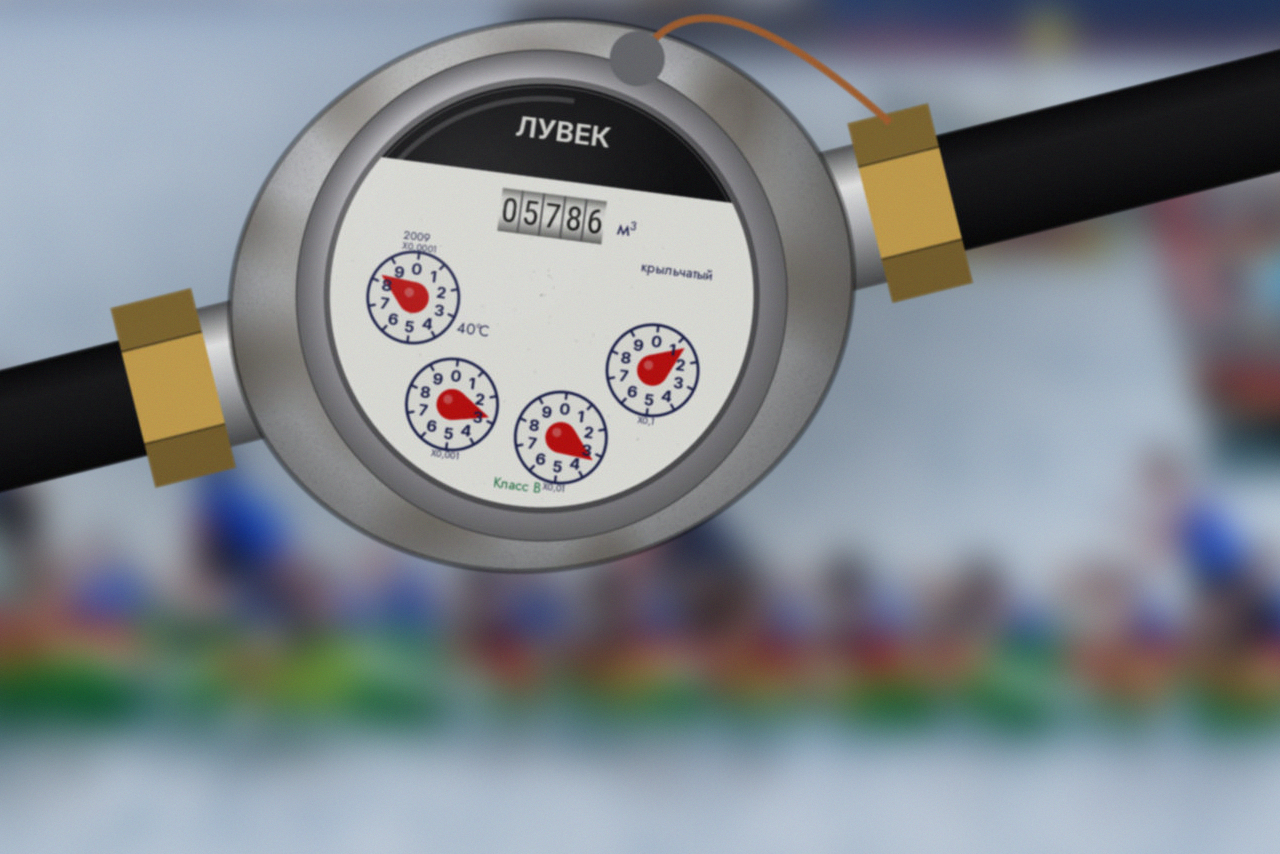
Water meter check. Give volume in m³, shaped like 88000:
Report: 5786.1328
